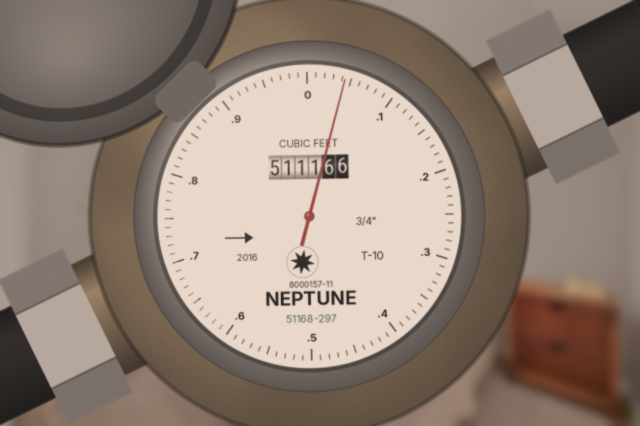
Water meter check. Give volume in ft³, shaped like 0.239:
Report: 511166.04
